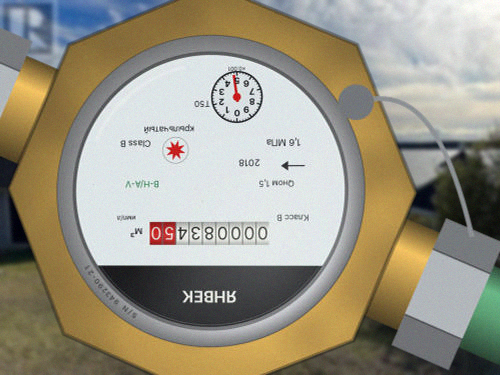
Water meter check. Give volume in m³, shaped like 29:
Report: 834.504
